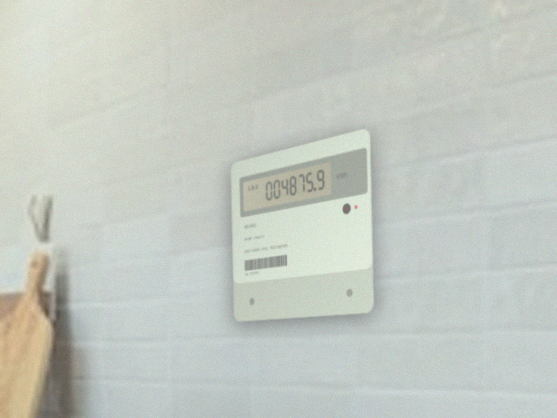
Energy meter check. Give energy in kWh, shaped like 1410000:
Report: 4875.9
